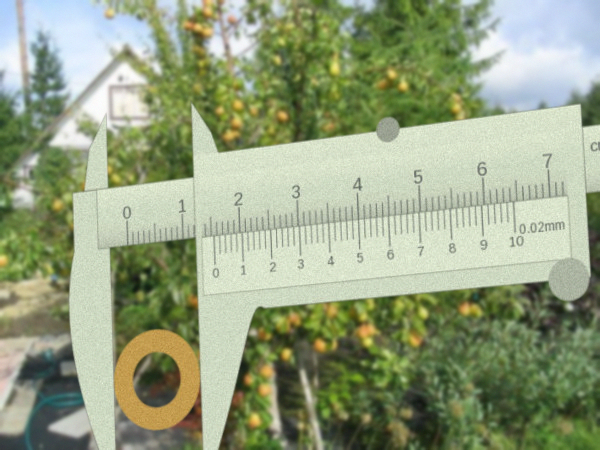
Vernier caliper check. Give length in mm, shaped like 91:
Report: 15.5
